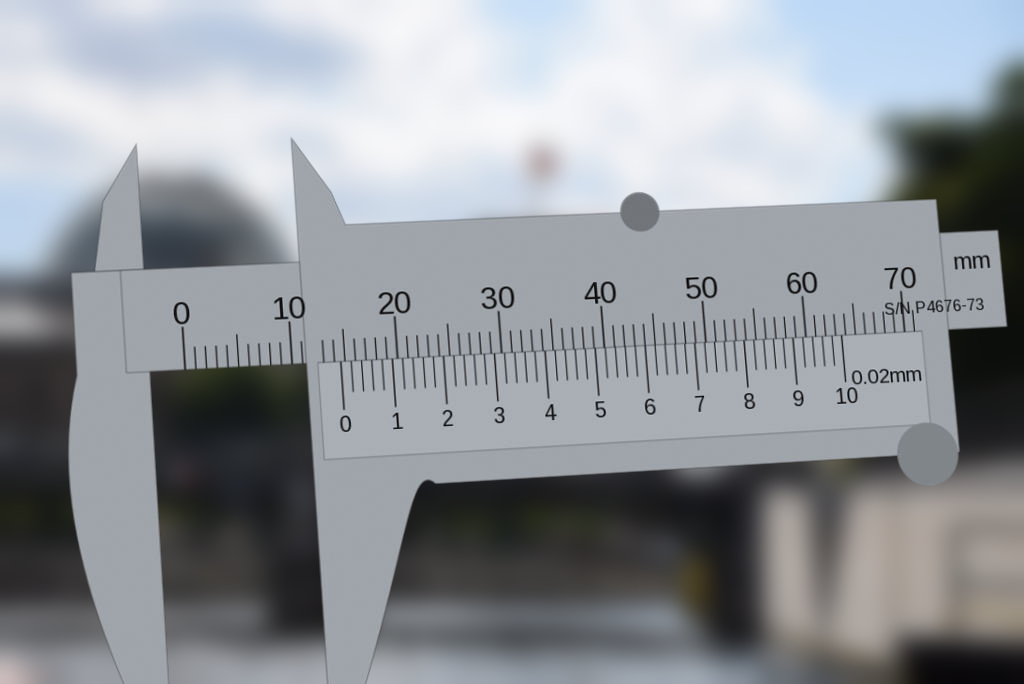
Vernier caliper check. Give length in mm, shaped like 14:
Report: 14.6
